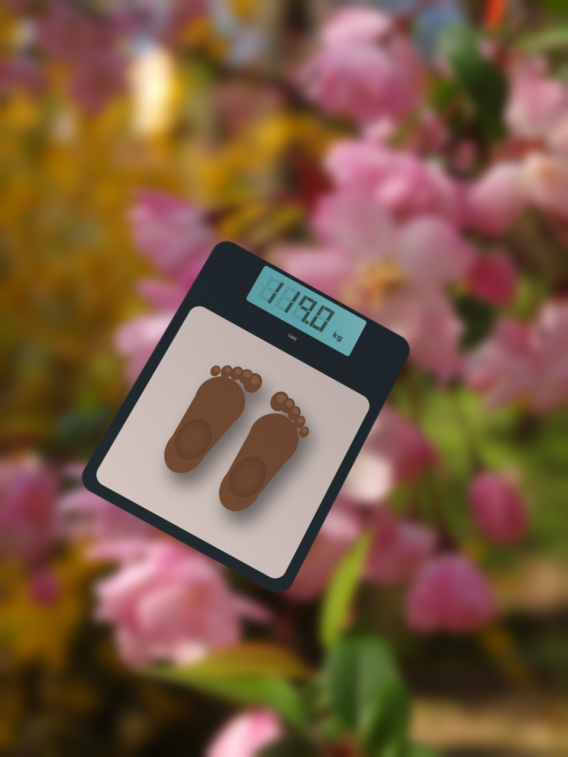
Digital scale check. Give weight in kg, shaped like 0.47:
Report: 119.0
